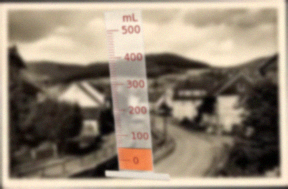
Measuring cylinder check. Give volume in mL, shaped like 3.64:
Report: 50
